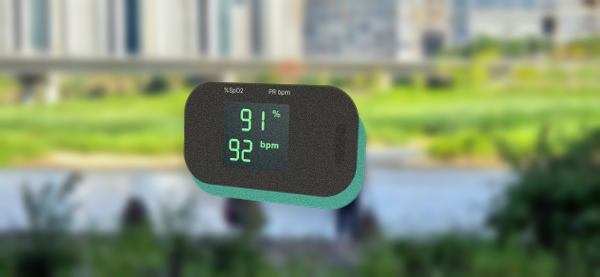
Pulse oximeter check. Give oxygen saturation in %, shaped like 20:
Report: 91
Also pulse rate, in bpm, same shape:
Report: 92
